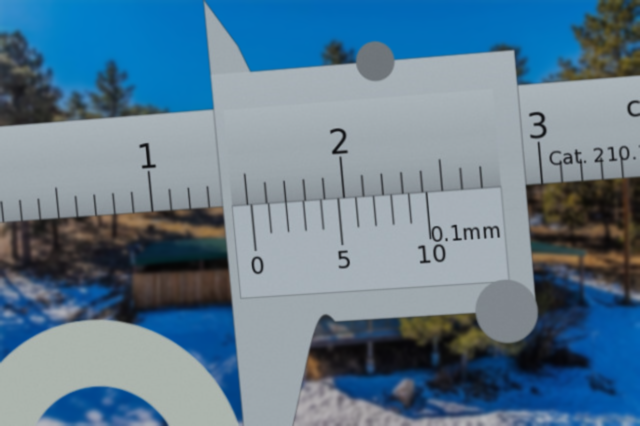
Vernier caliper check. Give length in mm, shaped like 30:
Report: 15.2
